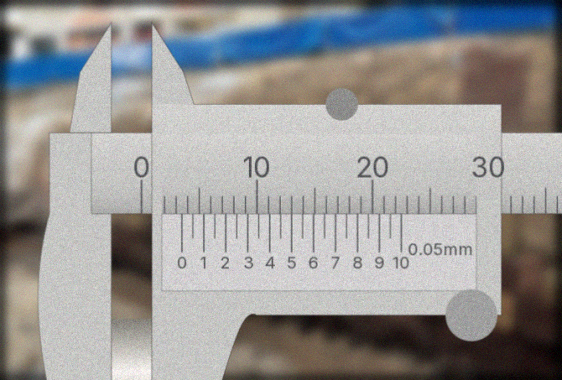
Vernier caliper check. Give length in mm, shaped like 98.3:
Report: 3.5
